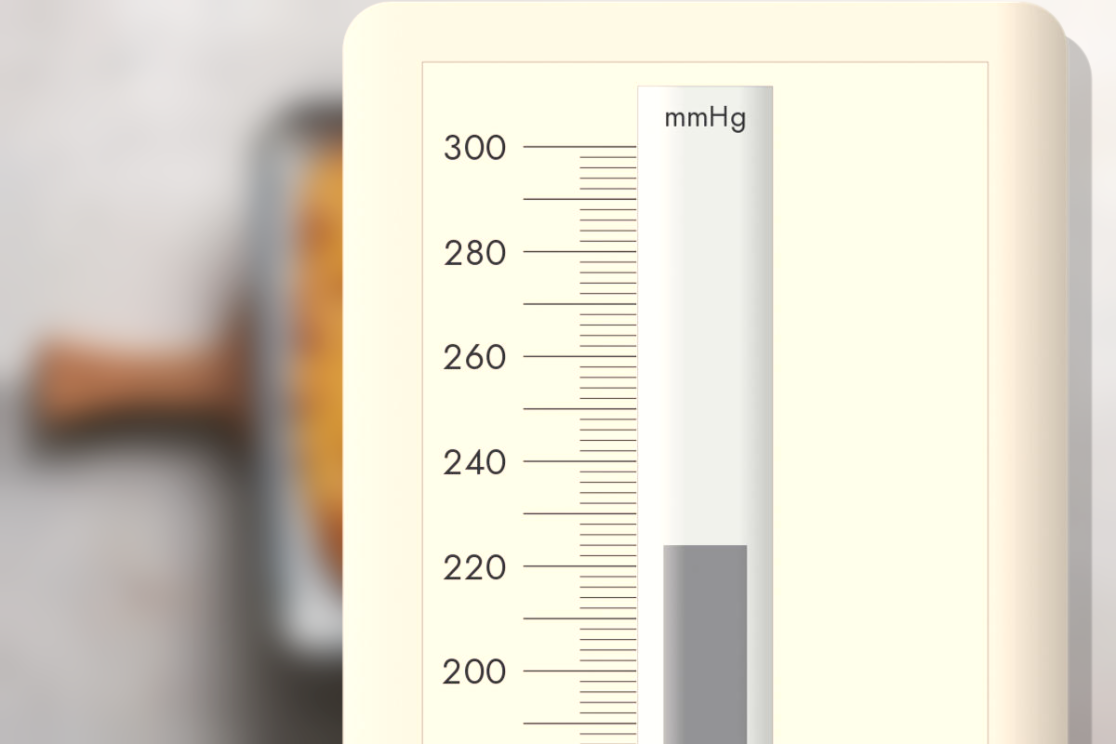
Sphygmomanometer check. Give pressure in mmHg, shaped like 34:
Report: 224
